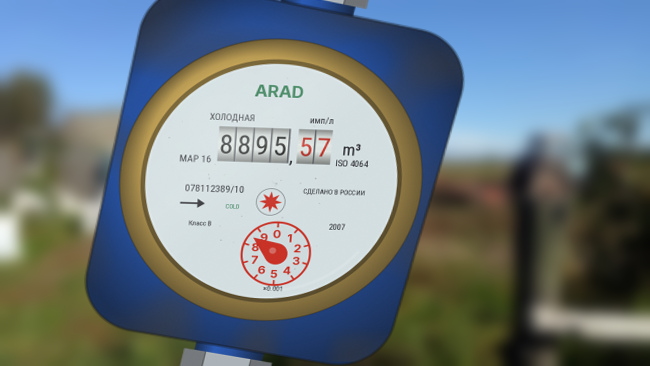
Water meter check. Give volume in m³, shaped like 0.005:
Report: 8895.578
